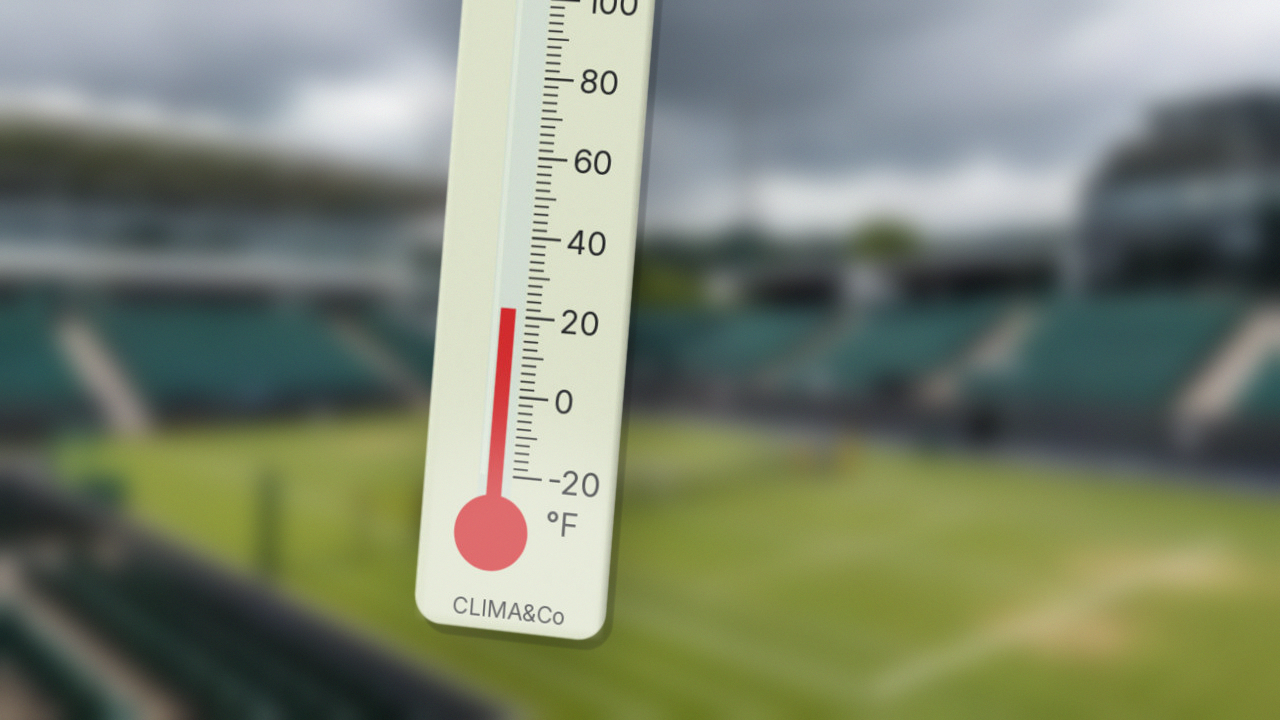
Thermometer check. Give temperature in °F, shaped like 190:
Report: 22
